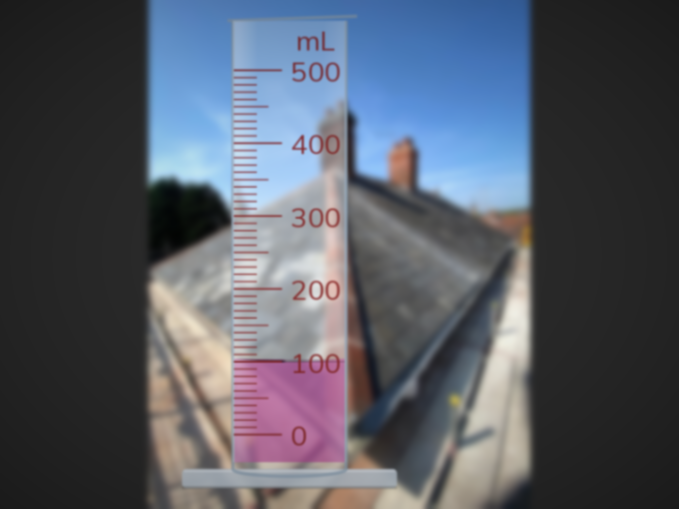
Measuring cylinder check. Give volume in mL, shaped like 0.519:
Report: 100
